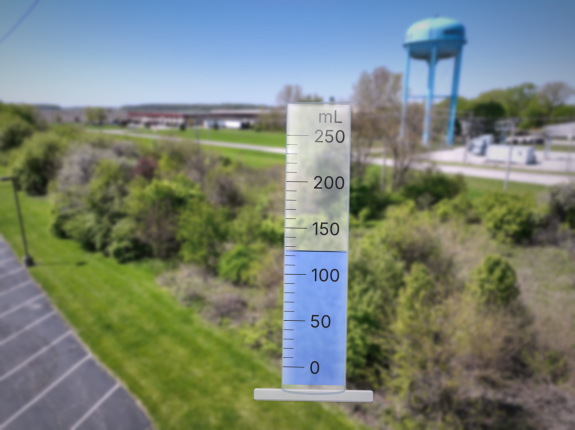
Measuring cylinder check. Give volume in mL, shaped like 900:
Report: 125
